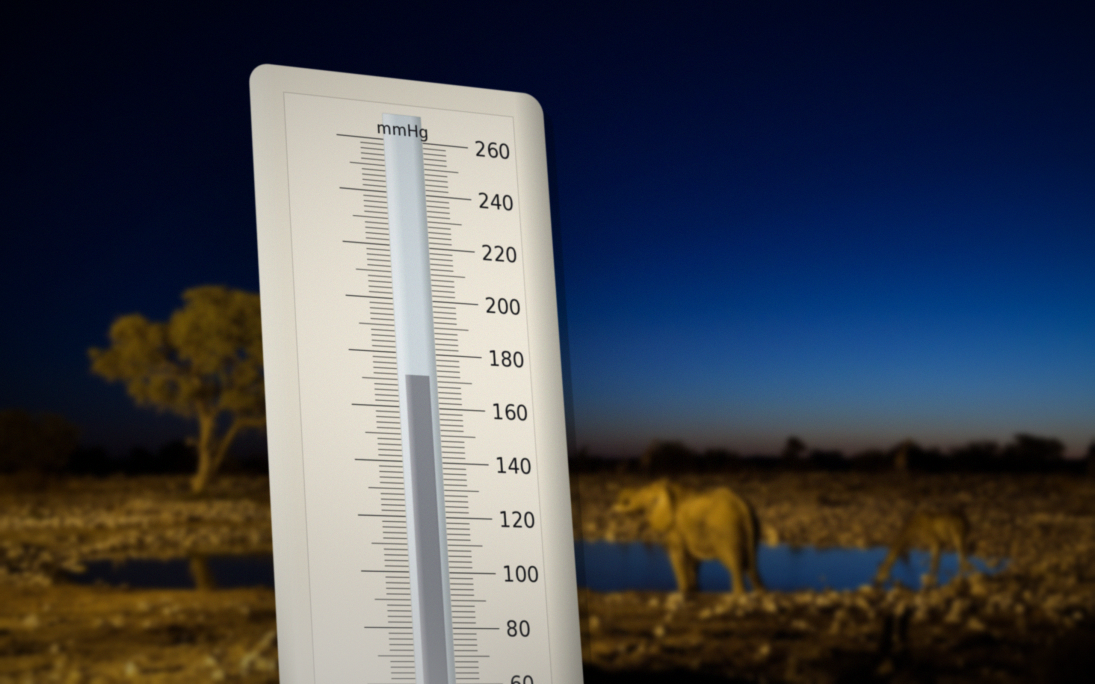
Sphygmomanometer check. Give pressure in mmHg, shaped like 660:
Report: 172
